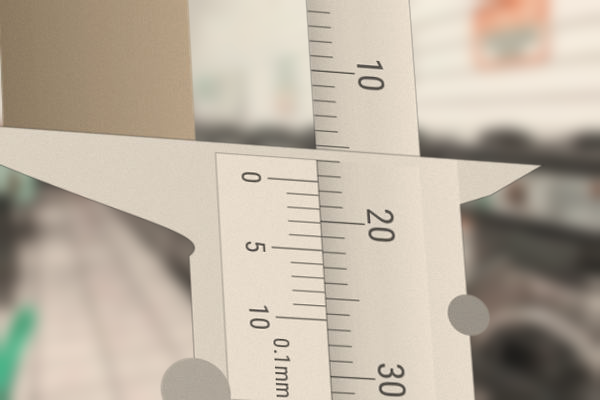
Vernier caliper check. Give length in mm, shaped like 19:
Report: 17.4
